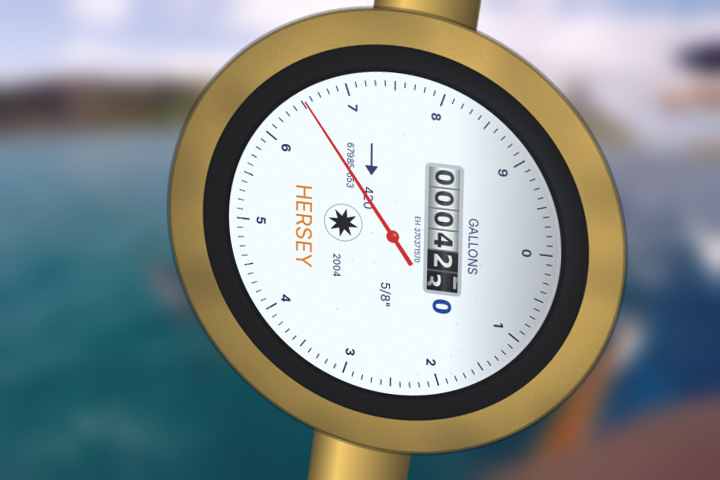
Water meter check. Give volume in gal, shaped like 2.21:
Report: 4226.5
